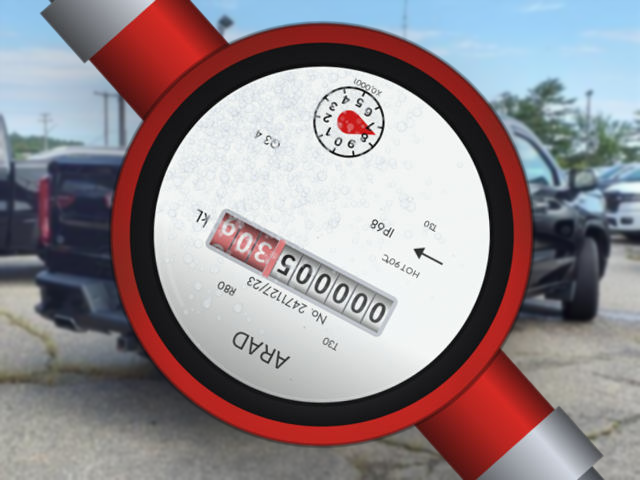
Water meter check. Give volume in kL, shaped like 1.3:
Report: 5.3087
